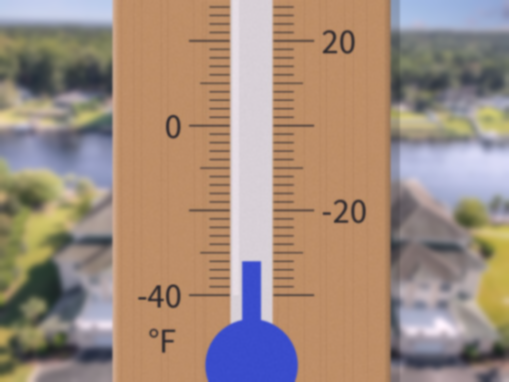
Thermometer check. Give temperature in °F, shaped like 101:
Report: -32
